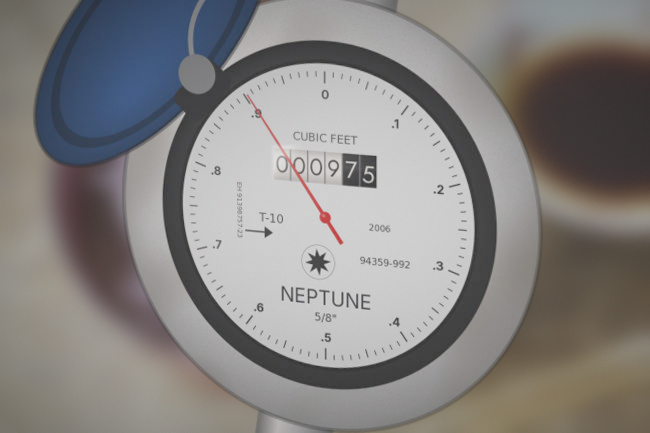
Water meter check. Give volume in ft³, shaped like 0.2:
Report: 974.90
